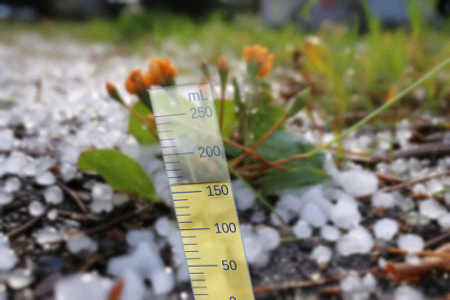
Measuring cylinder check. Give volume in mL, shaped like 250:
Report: 160
